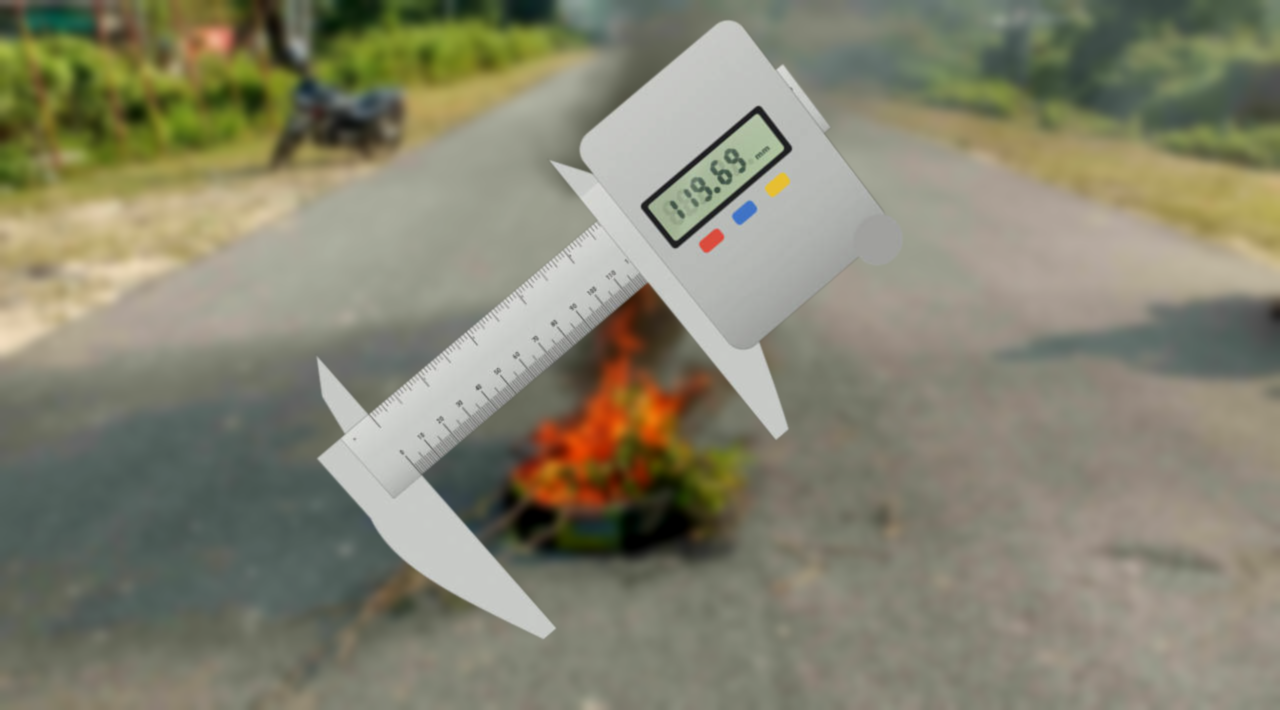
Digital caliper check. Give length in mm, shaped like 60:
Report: 119.69
